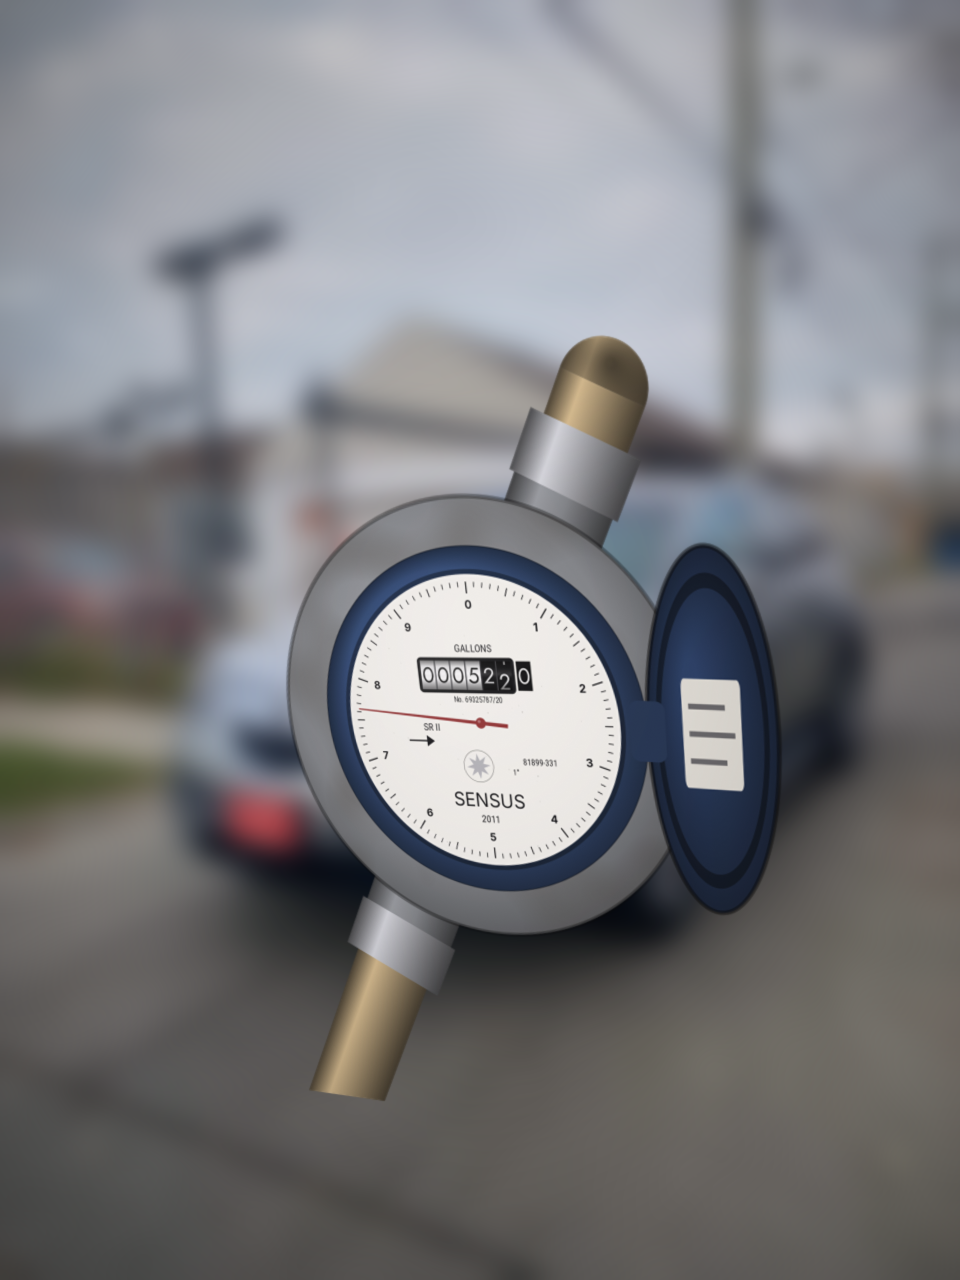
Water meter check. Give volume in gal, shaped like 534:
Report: 5217.6
